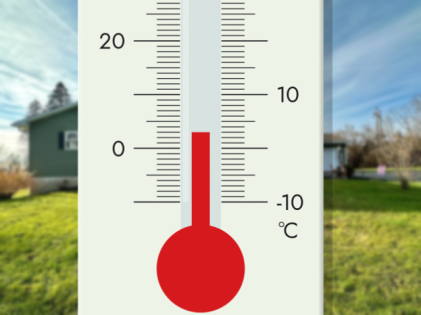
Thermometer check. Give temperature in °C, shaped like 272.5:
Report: 3
